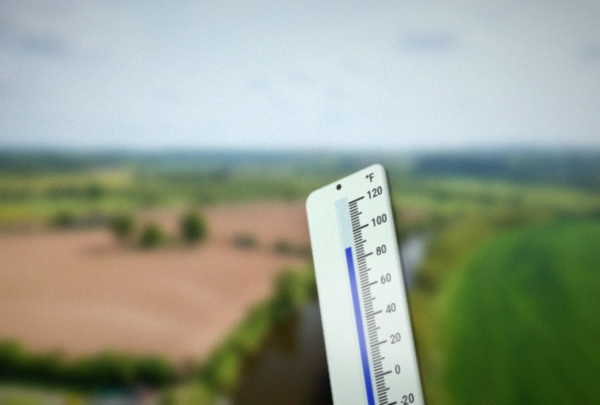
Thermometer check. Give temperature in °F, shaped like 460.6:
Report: 90
